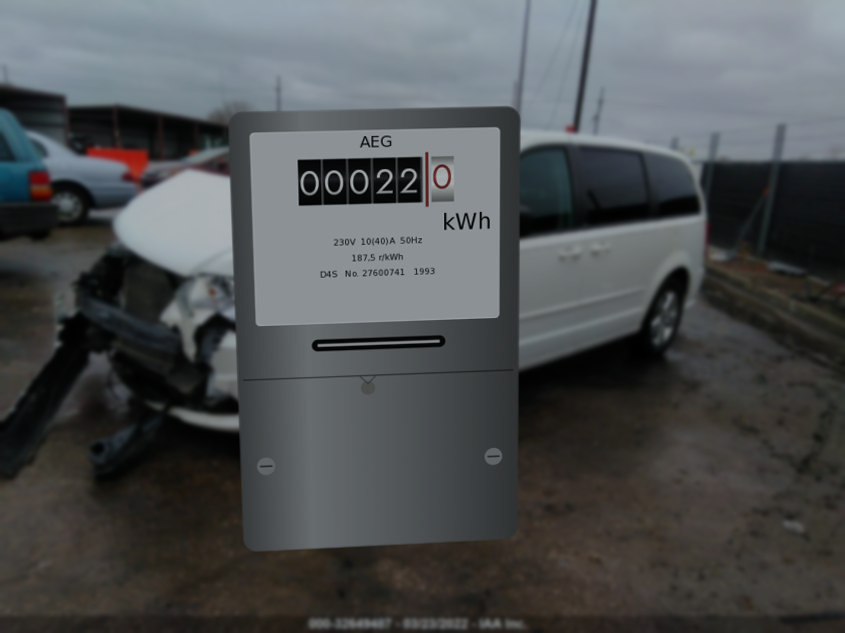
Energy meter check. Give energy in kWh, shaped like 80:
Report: 22.0
